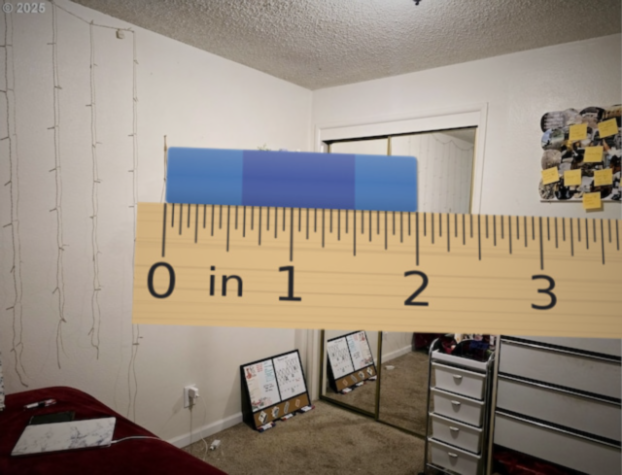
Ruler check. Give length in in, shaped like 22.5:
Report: 2
